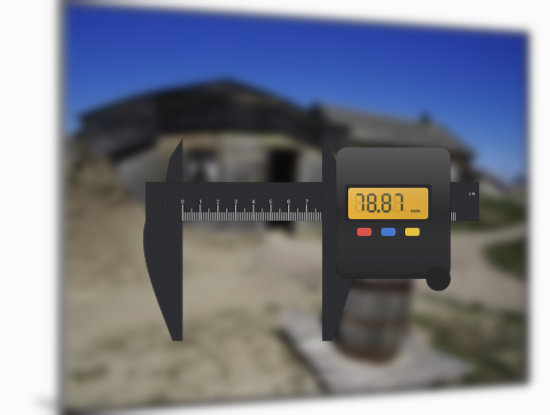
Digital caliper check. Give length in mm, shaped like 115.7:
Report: 78.87
